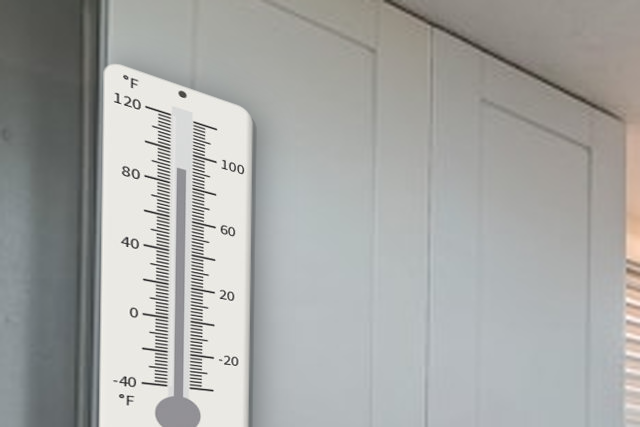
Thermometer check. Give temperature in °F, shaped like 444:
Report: 90
